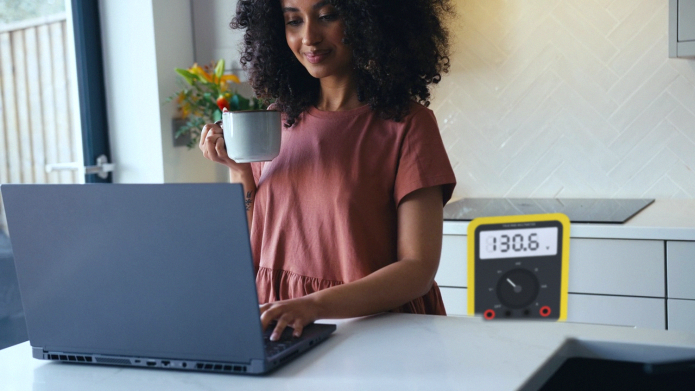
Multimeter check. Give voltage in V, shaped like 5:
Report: 130.6
